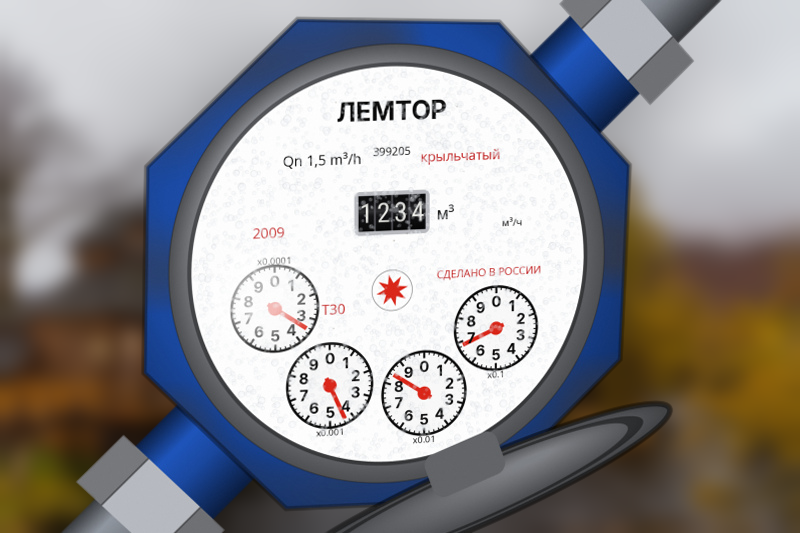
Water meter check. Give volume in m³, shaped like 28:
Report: 1234.6843
